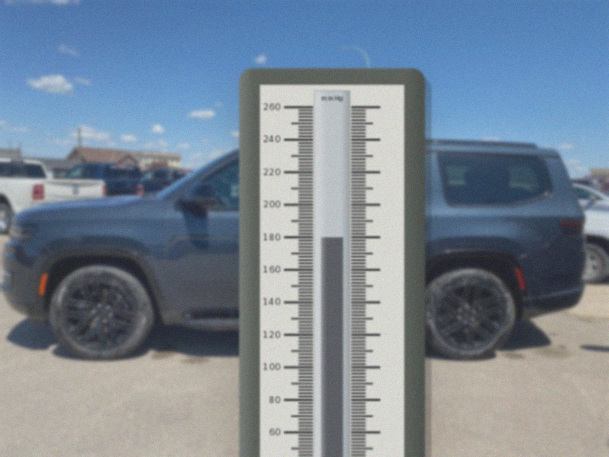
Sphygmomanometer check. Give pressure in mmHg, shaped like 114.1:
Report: 180
